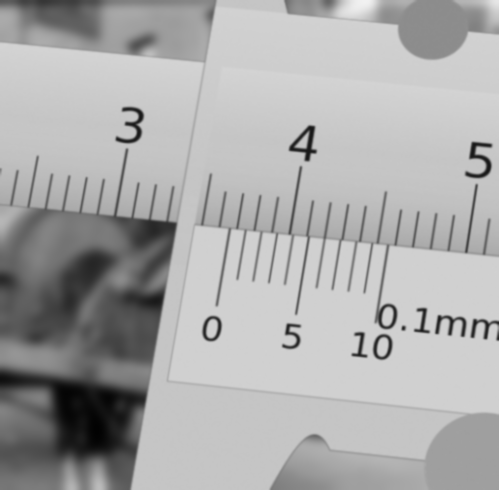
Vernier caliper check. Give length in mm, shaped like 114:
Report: 36.6
